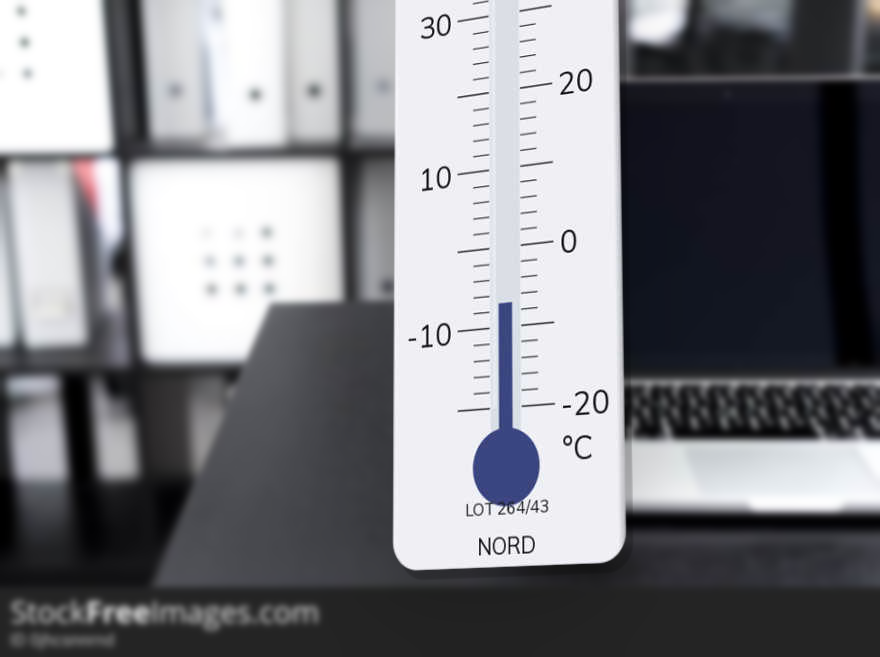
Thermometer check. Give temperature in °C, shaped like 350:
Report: -7
